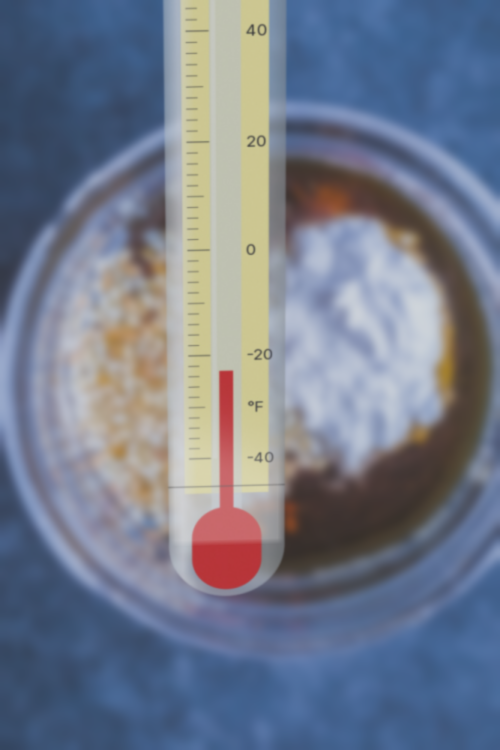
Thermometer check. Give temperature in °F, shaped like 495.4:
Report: -23
